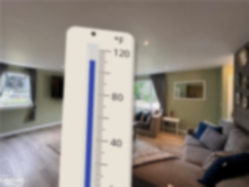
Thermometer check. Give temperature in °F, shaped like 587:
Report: 110
